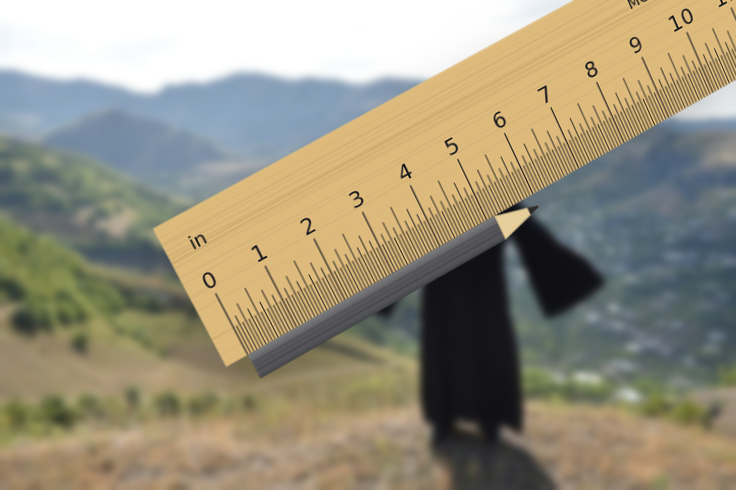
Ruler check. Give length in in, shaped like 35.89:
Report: 6
